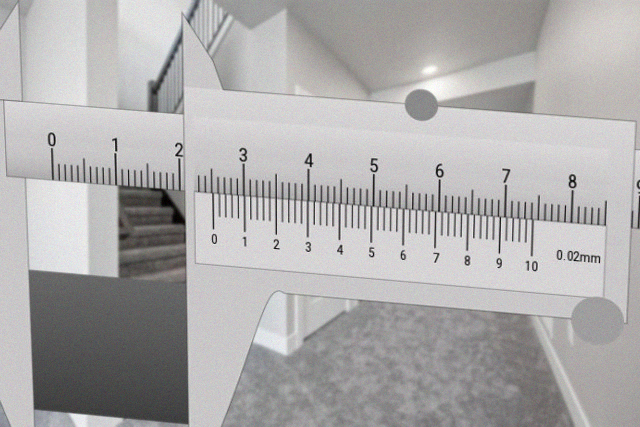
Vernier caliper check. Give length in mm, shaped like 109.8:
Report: 25.2
